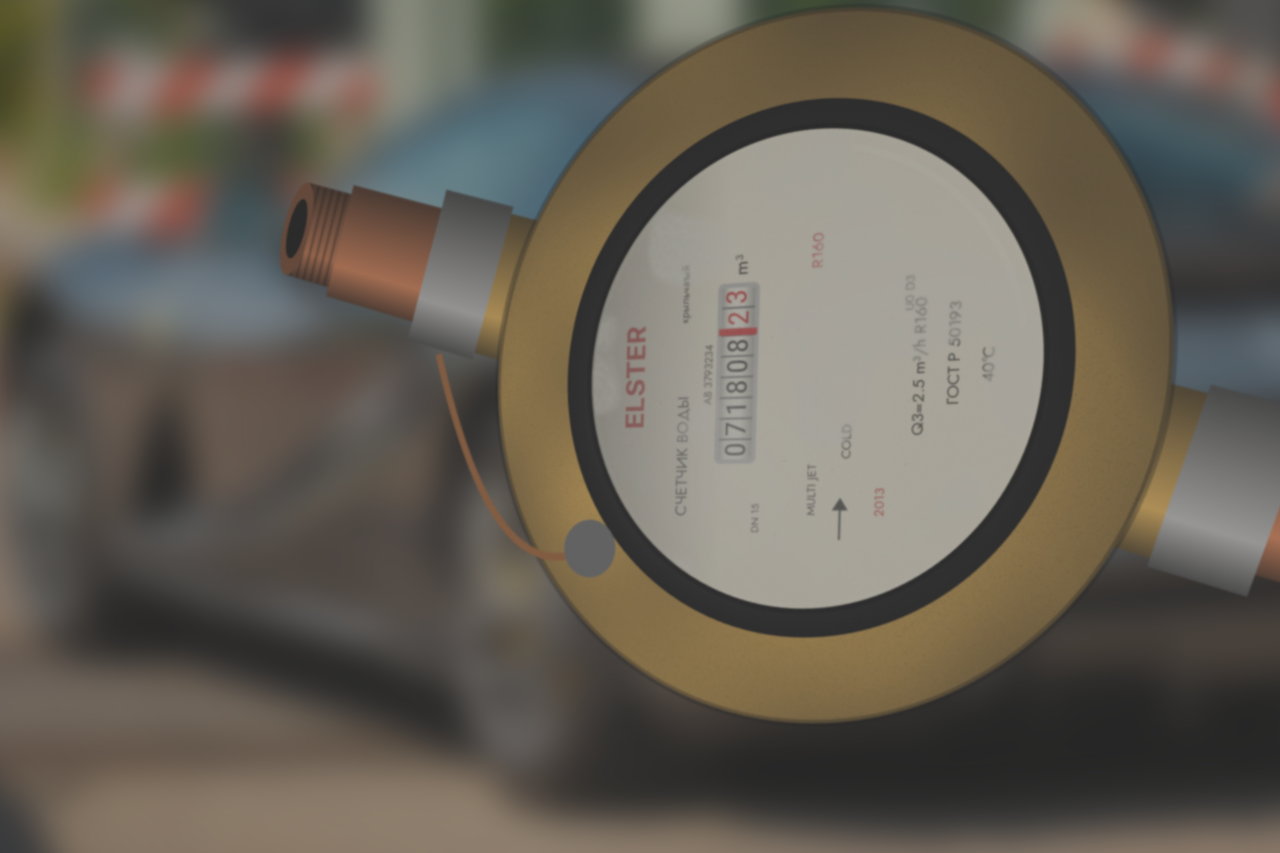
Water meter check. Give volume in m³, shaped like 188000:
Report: 71808.23
